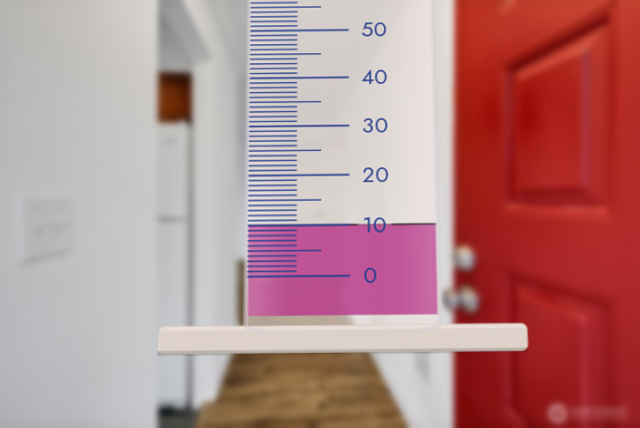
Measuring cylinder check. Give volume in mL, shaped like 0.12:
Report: 10
